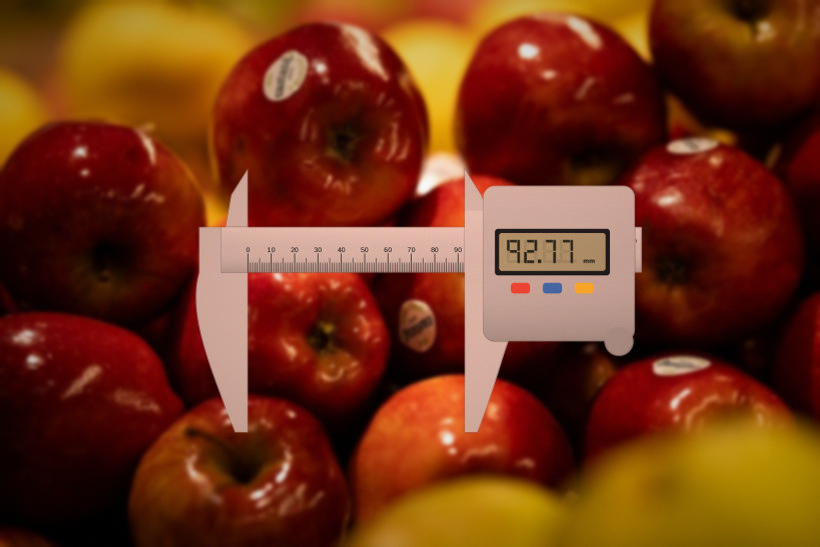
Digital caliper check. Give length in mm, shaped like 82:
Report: 92.77
